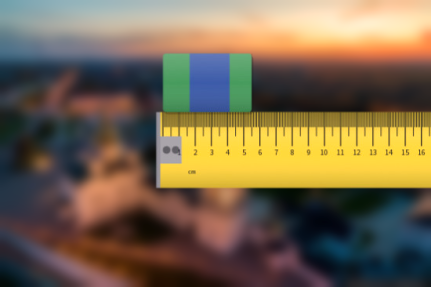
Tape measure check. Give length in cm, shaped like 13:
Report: 5.5
